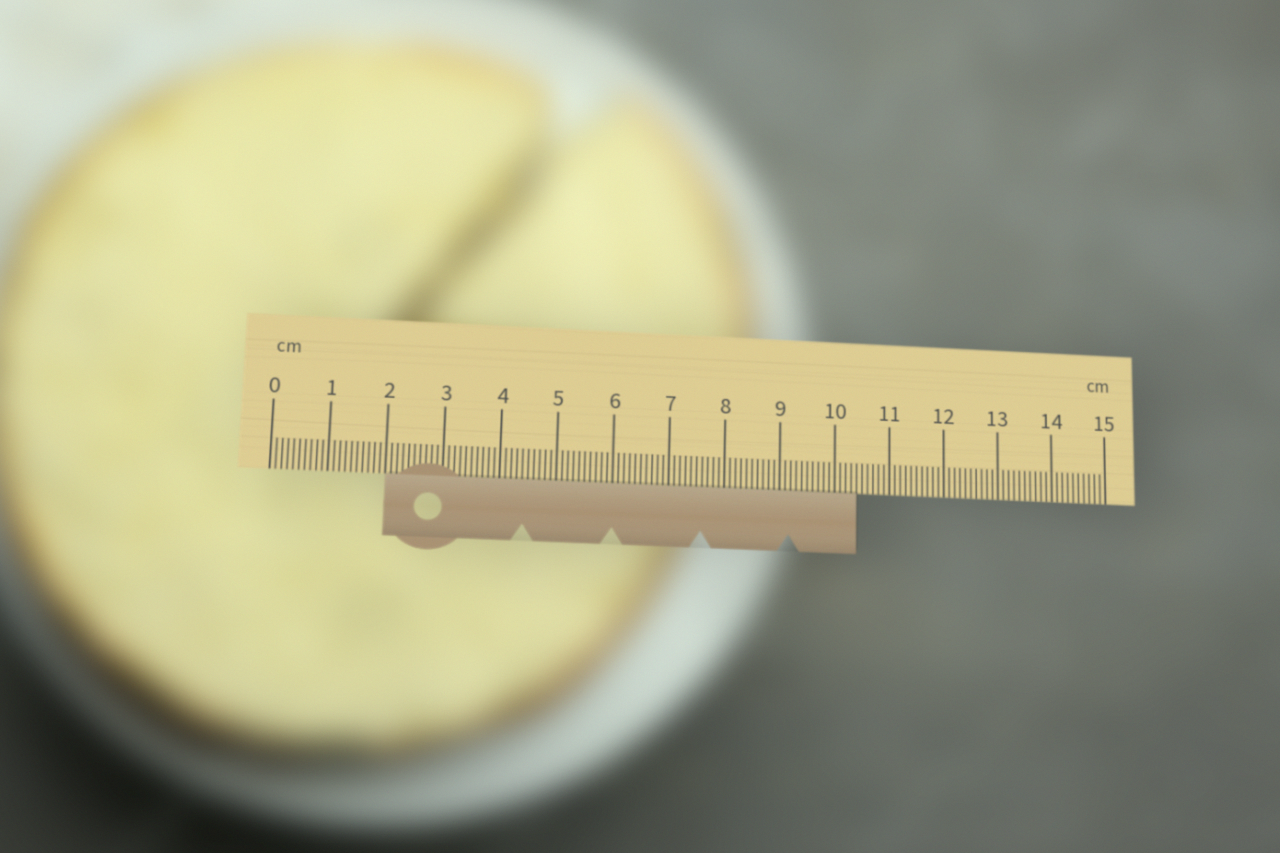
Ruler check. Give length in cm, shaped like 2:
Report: 8.4
